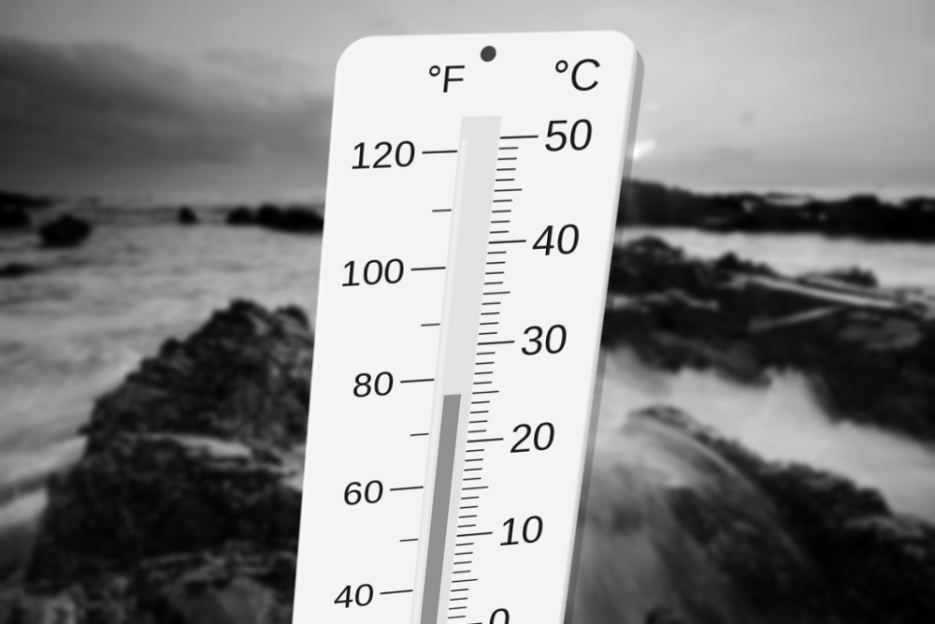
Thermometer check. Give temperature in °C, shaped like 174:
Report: 25
